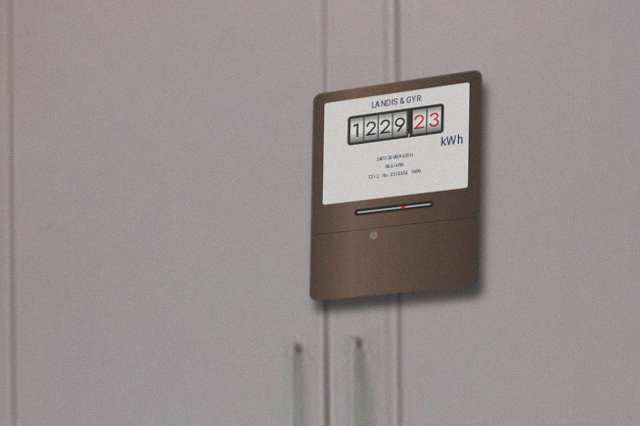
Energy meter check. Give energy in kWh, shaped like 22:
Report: 1229.23
